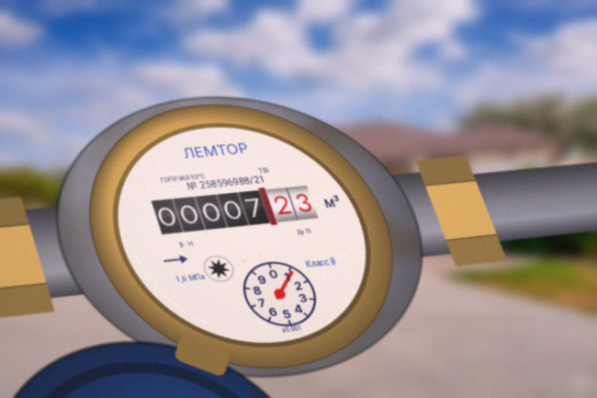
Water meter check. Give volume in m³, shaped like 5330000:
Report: 7.231
